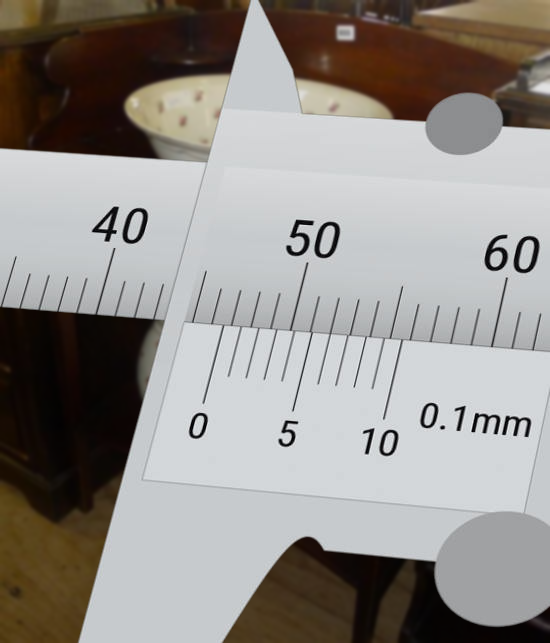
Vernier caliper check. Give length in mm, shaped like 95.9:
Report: 46.6
